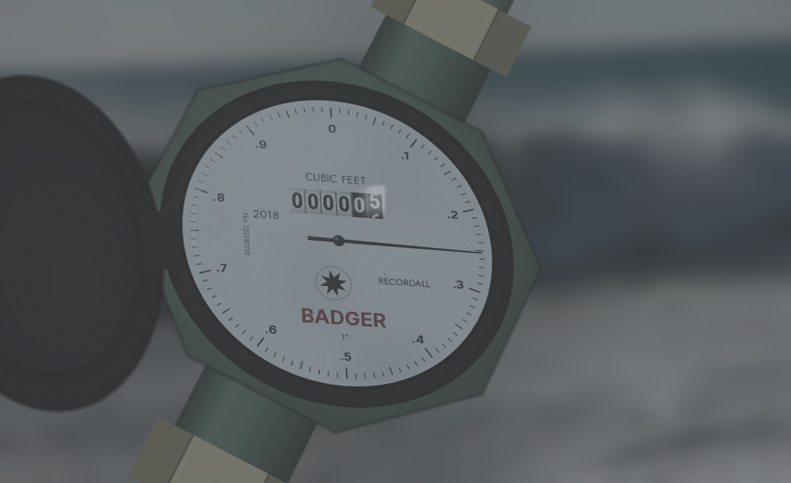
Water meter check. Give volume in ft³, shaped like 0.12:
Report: 5.25
